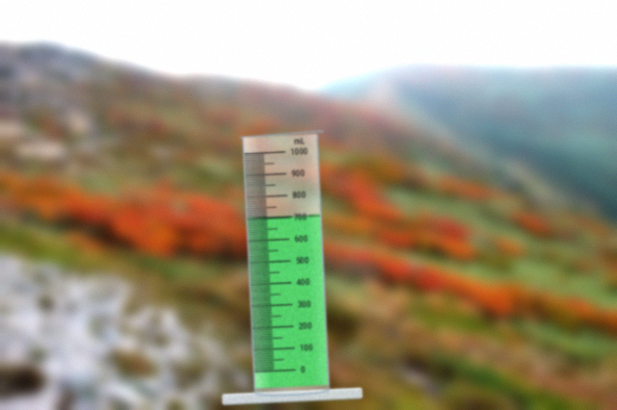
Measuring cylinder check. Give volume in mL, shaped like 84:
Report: 700
